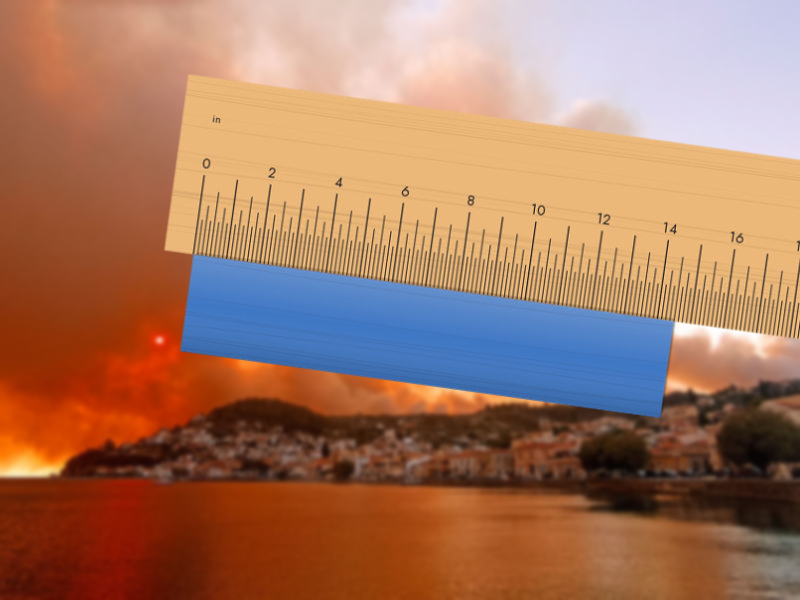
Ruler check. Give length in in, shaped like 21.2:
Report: 14.5
